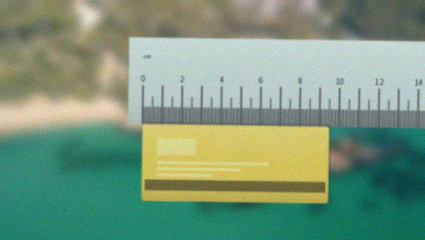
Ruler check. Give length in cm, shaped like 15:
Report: 9.5
